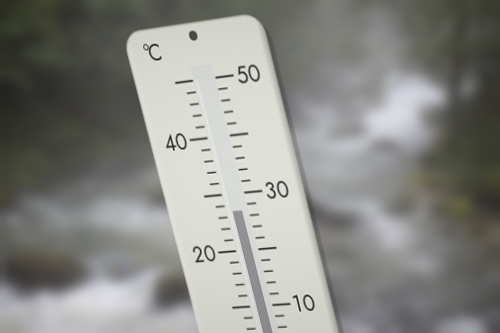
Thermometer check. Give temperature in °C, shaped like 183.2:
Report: 27
